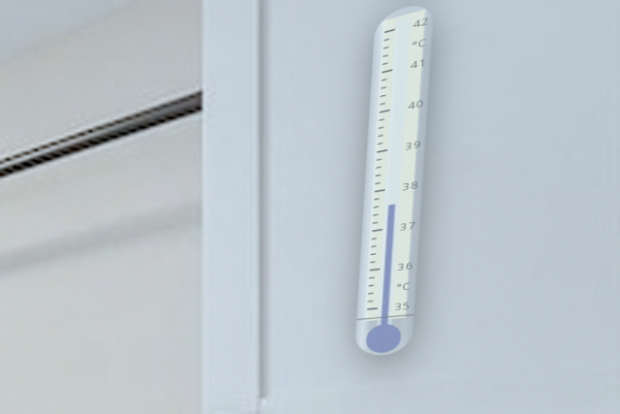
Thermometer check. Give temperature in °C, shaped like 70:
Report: 37.6
